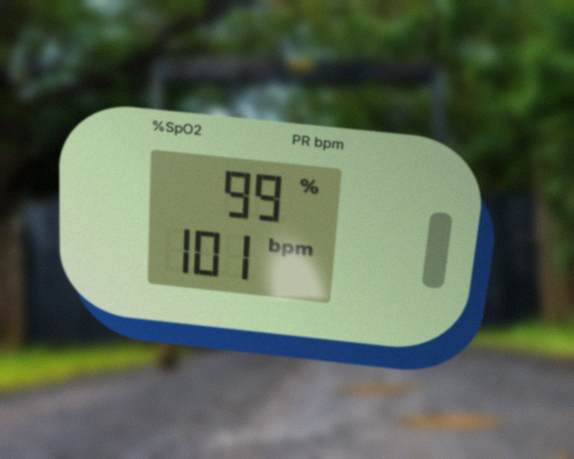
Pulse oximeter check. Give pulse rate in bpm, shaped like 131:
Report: 101
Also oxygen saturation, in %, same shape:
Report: 99
